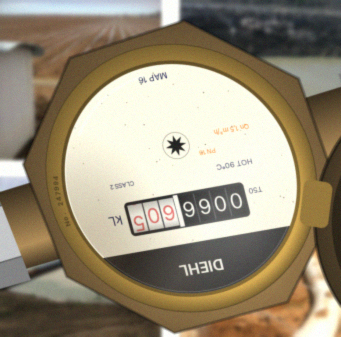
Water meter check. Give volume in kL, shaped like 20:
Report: 66.605
